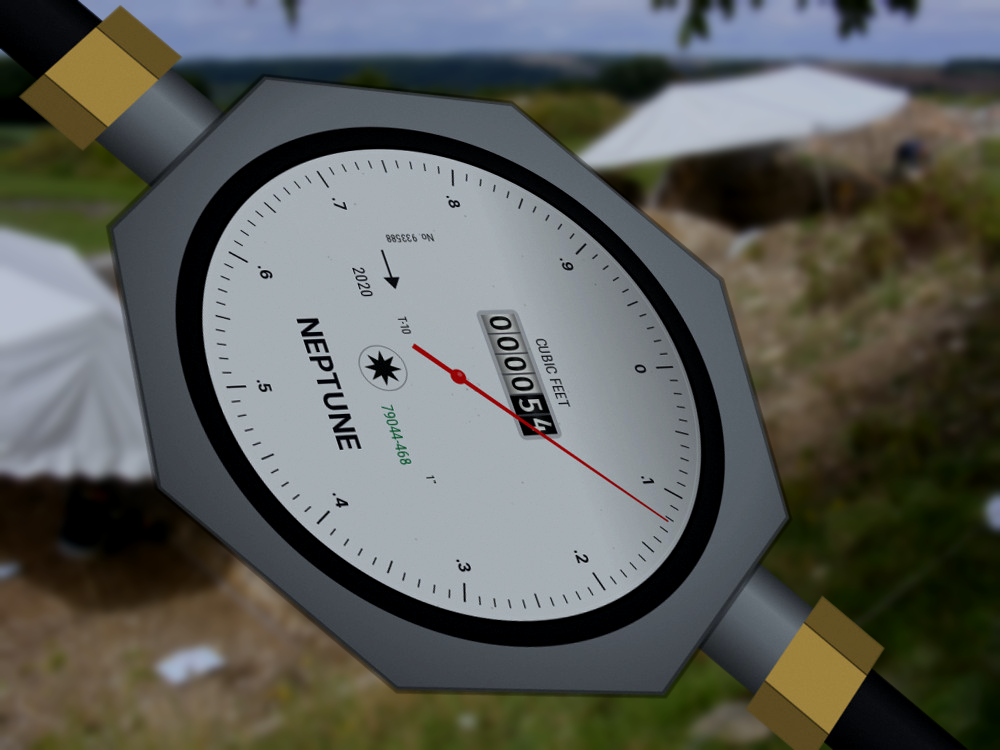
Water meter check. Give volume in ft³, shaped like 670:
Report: 54.12
